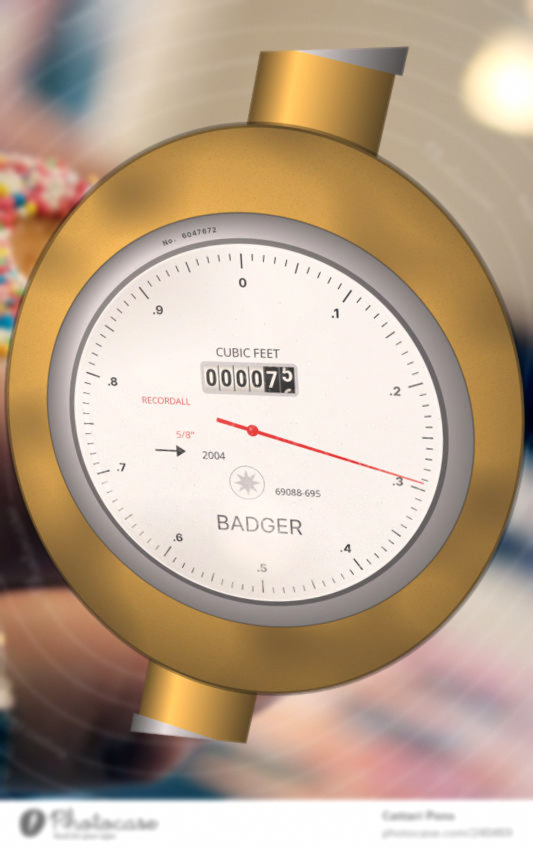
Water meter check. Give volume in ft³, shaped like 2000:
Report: 75.29
